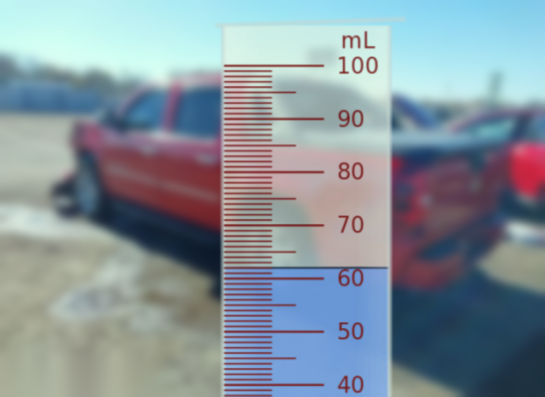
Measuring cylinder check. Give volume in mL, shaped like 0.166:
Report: 62
